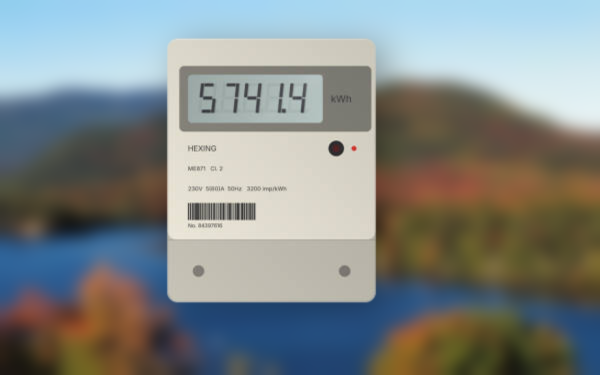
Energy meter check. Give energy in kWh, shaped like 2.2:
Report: 5741.4
